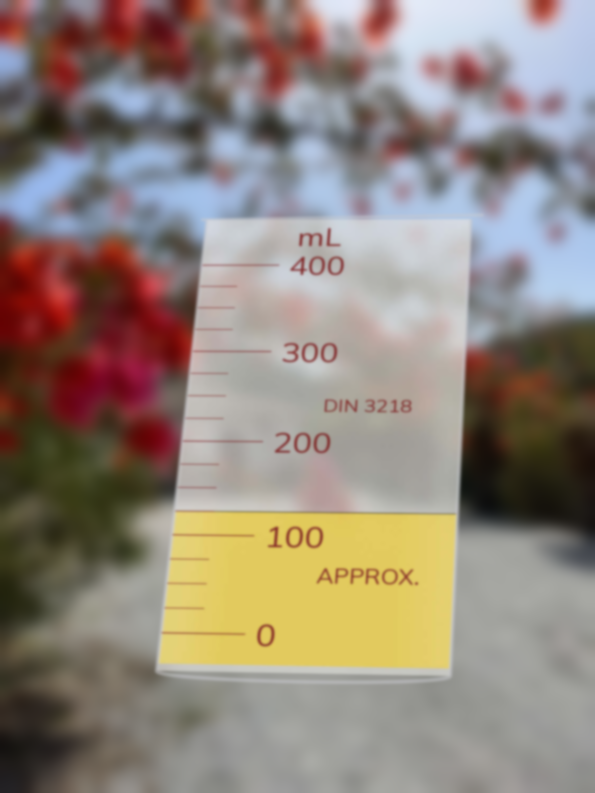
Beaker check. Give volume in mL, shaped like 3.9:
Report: 125
